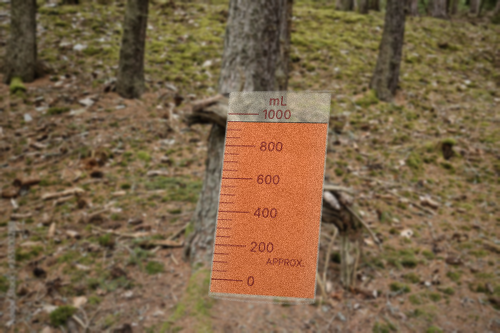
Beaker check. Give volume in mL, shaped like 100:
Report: 950
